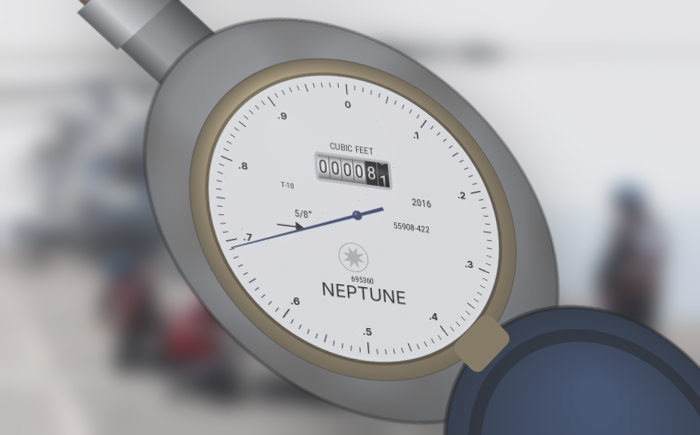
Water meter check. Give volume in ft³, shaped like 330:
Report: 80.69
